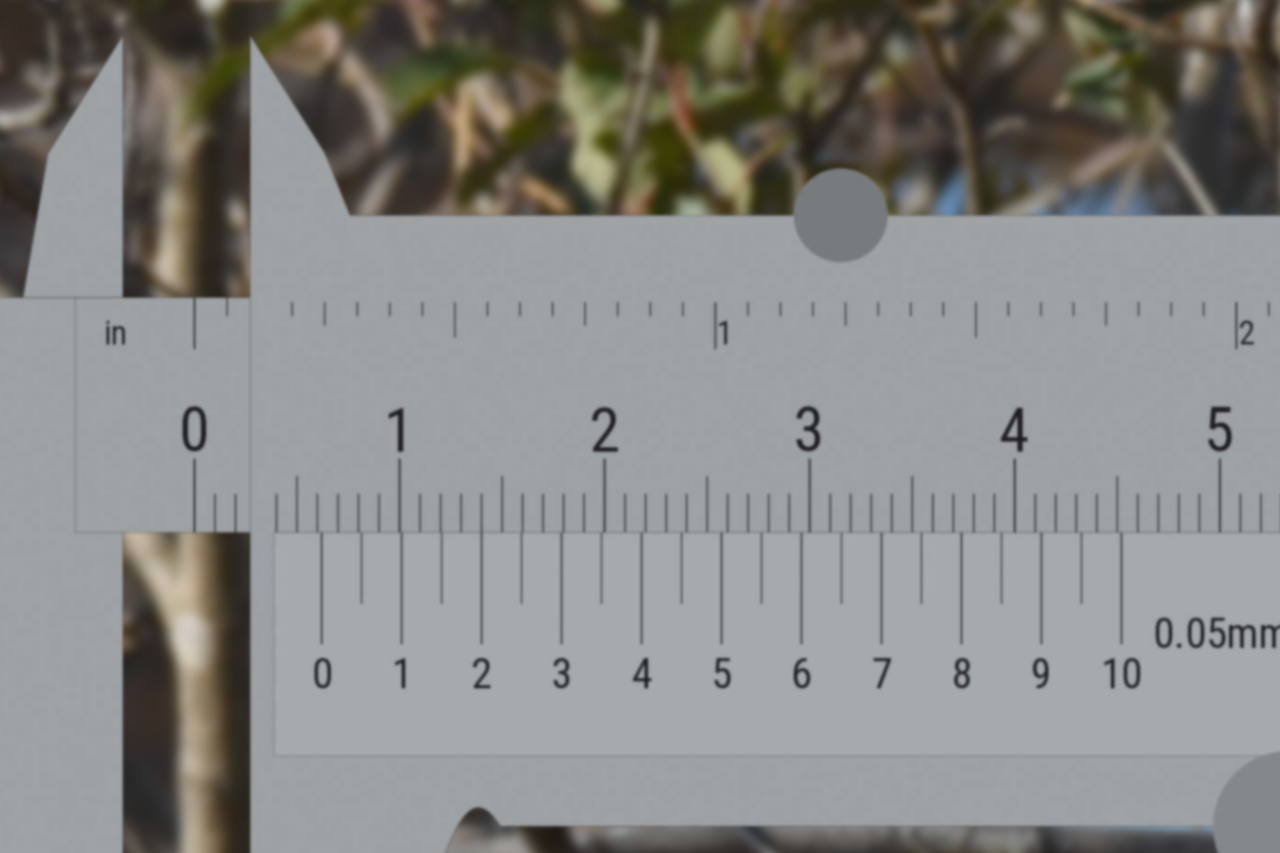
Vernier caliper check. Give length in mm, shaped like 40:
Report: 6.2
